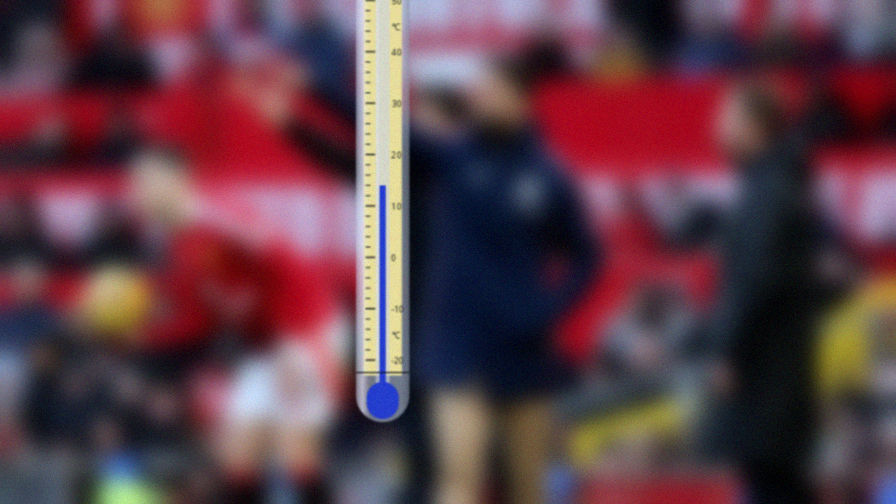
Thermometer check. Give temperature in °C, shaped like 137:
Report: 14
